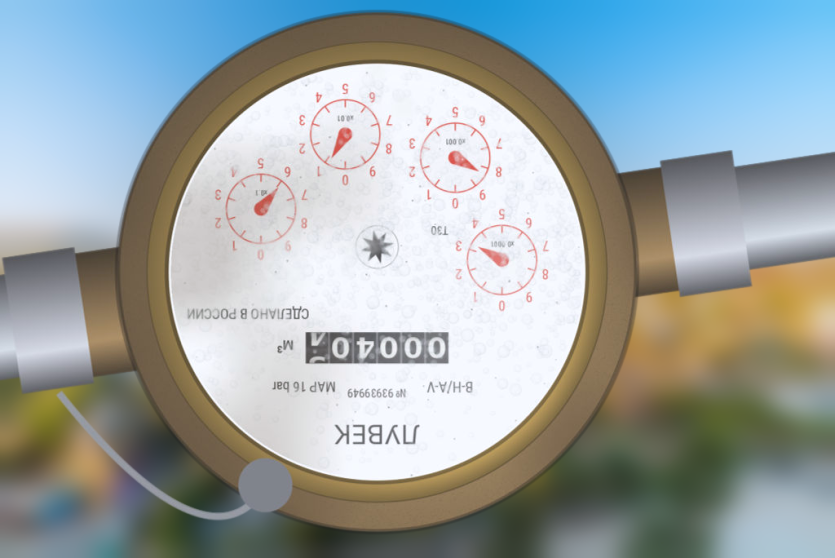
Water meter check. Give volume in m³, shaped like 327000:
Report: 403.6083
